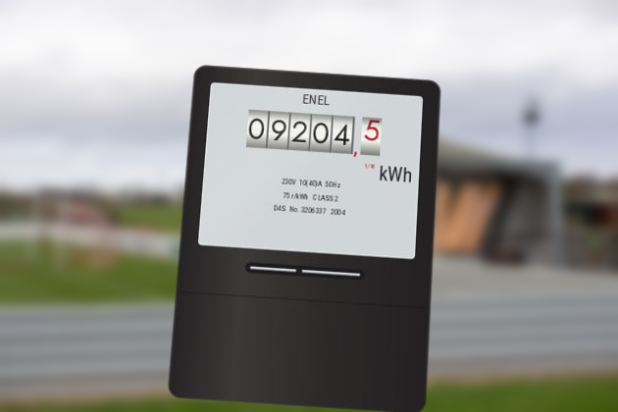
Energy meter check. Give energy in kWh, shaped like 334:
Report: 9204.5
